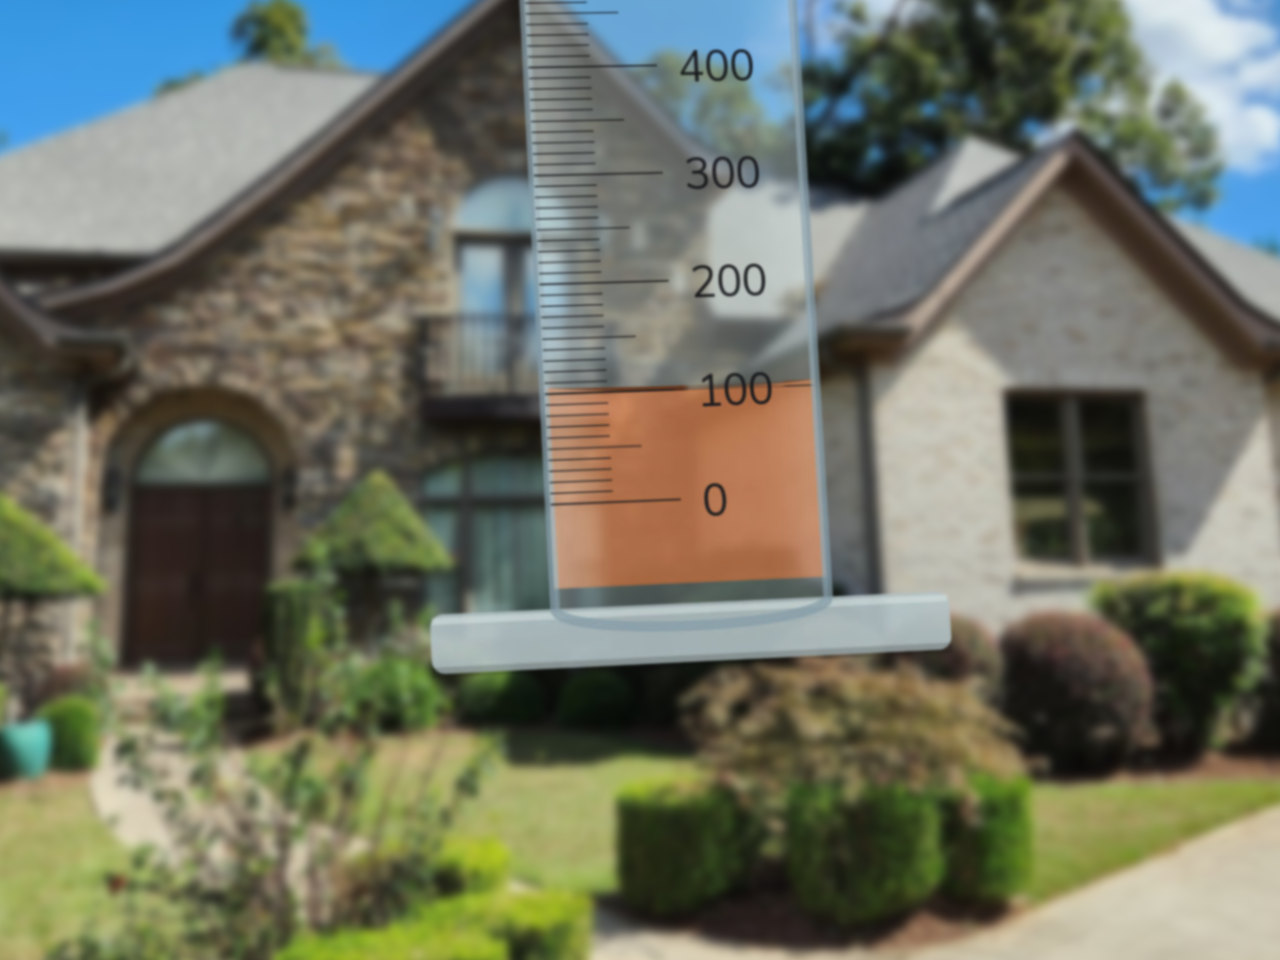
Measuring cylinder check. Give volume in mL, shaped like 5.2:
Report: 100
